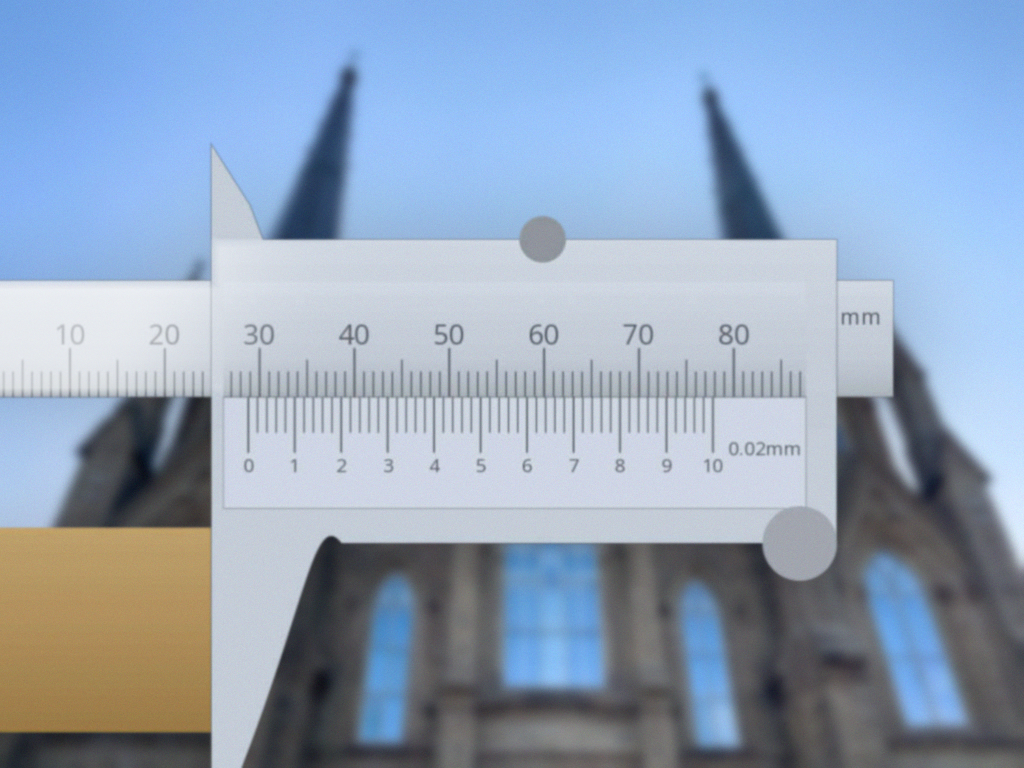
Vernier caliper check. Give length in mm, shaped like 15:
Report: 28.8
